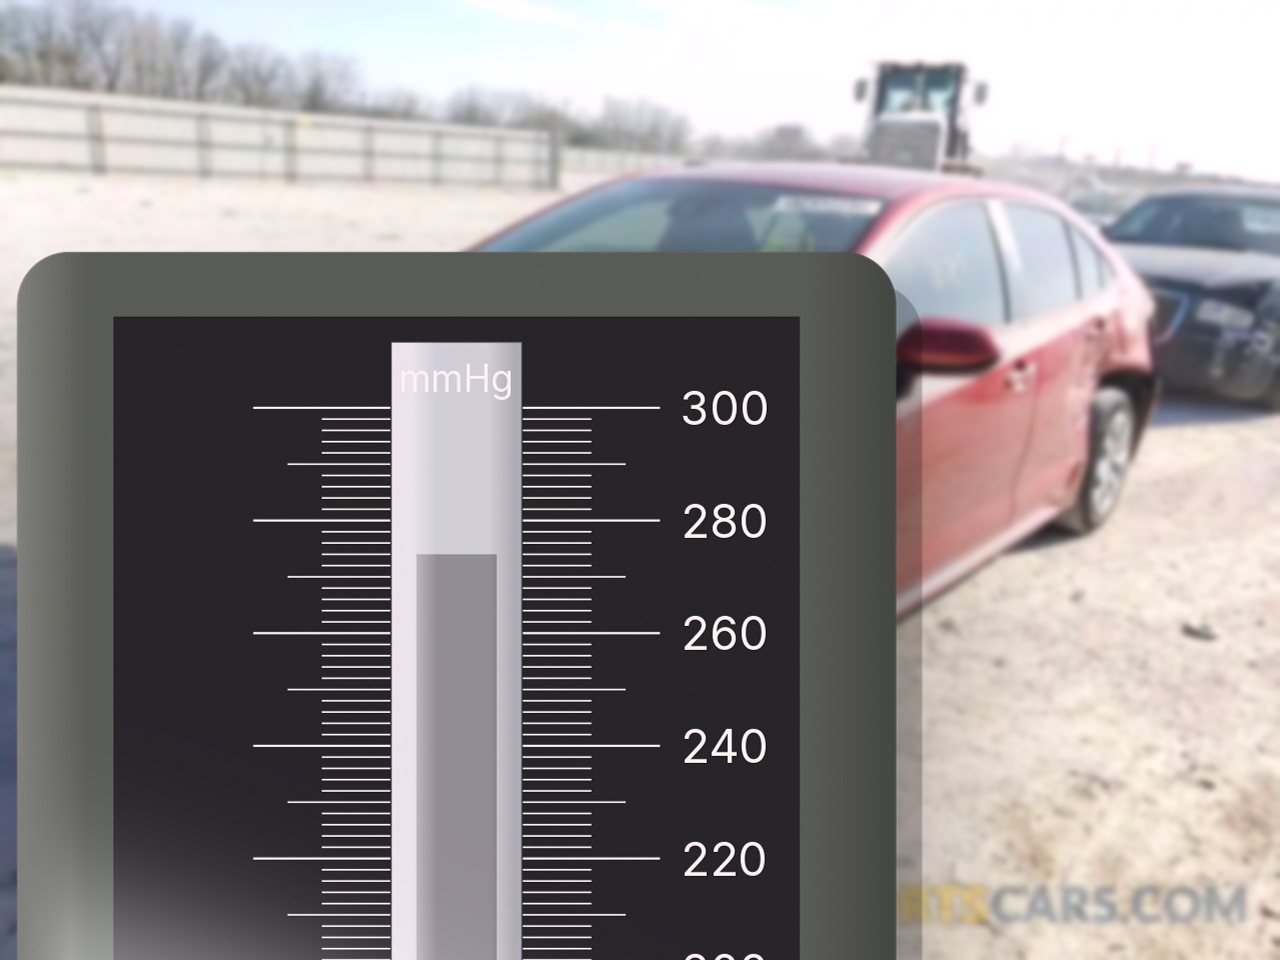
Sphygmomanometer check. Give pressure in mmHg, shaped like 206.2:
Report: 274
